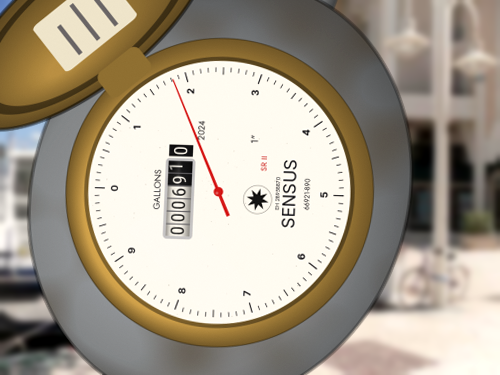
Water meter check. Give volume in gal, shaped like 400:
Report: 6911.8
